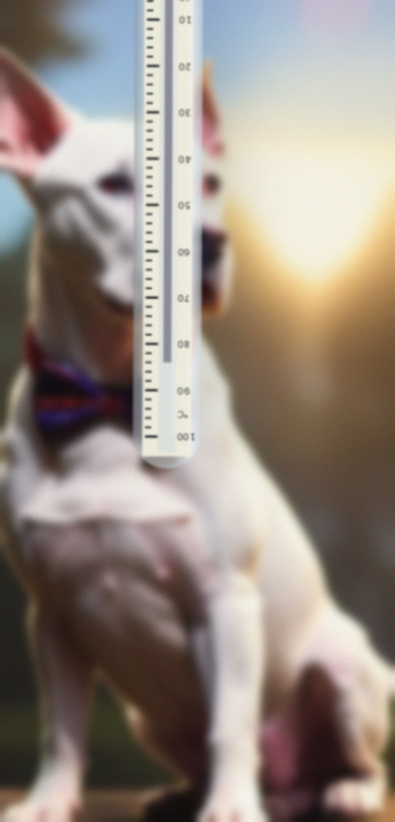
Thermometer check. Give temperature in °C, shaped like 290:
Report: 84
